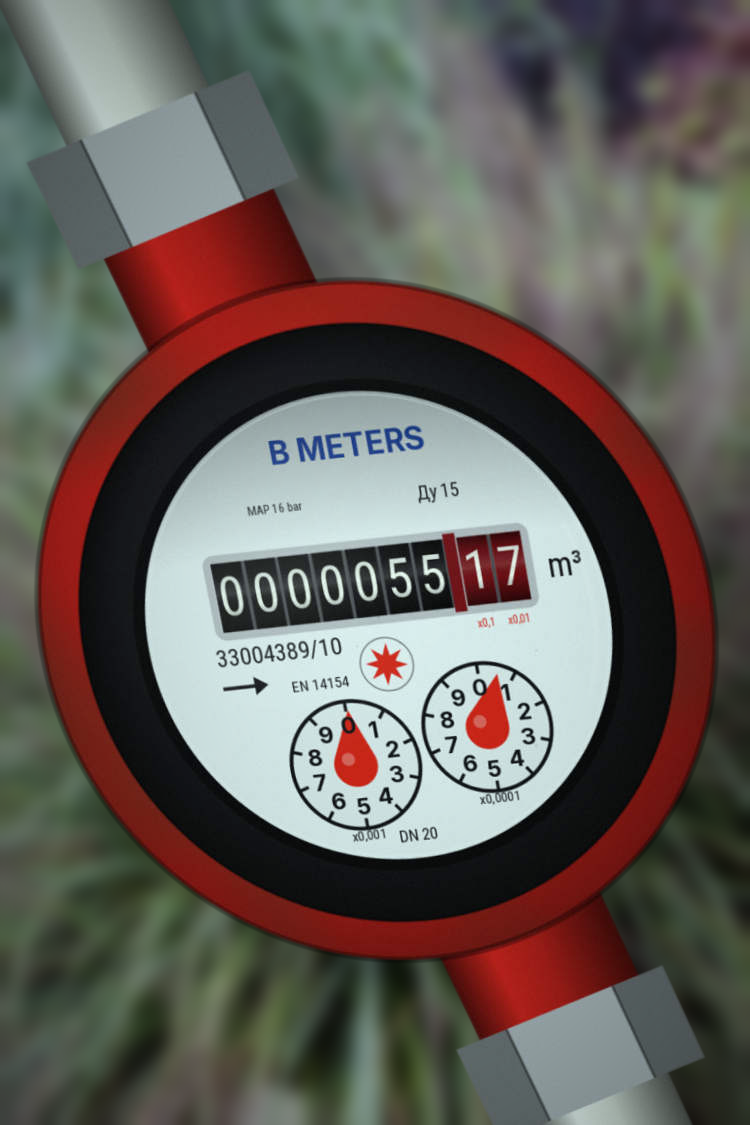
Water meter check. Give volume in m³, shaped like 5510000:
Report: 55.1700
